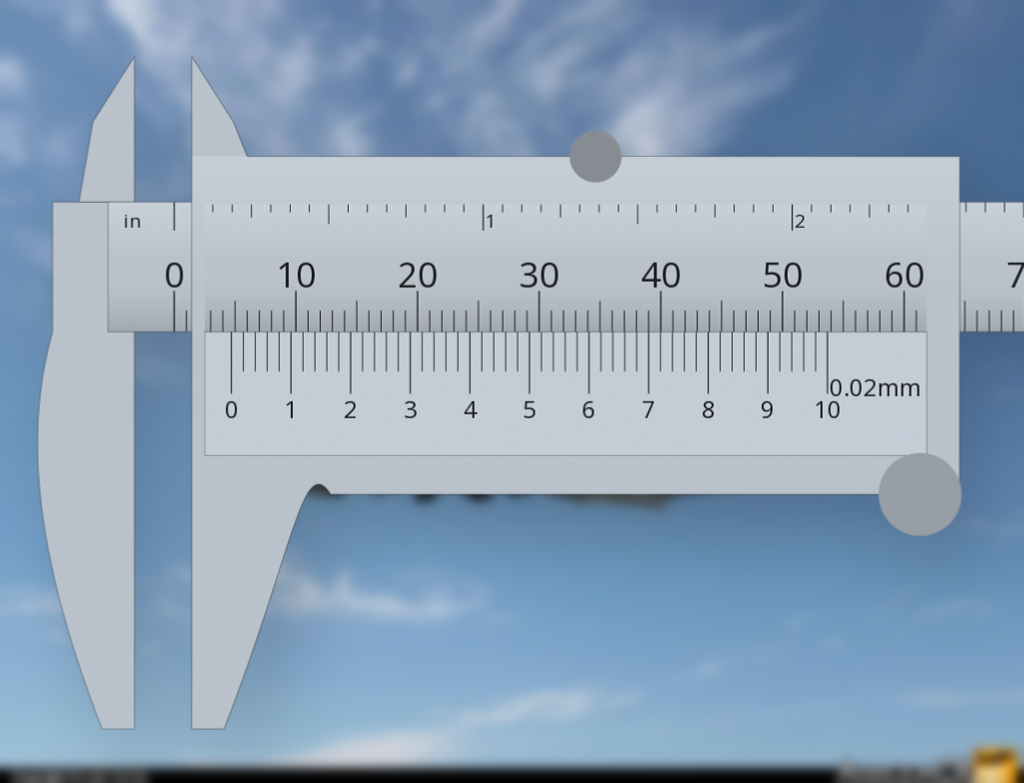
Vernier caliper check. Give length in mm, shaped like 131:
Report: 4.7
